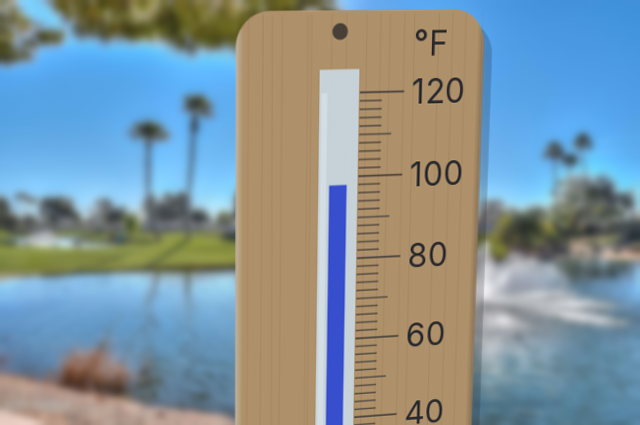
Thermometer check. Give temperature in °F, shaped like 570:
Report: 98
